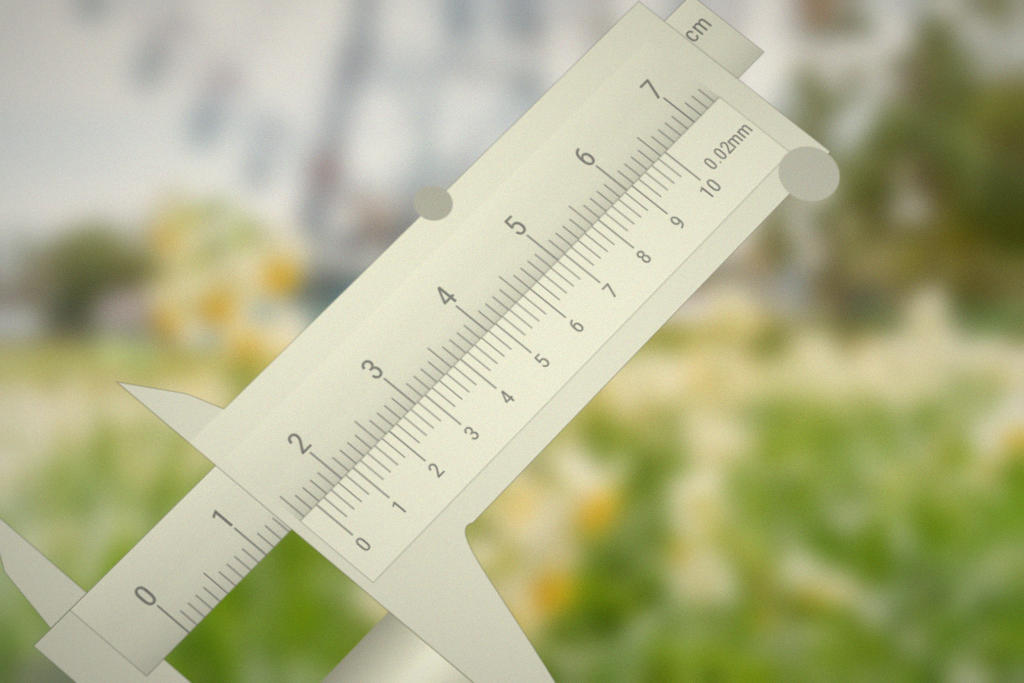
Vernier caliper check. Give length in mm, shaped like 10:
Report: 16.6
